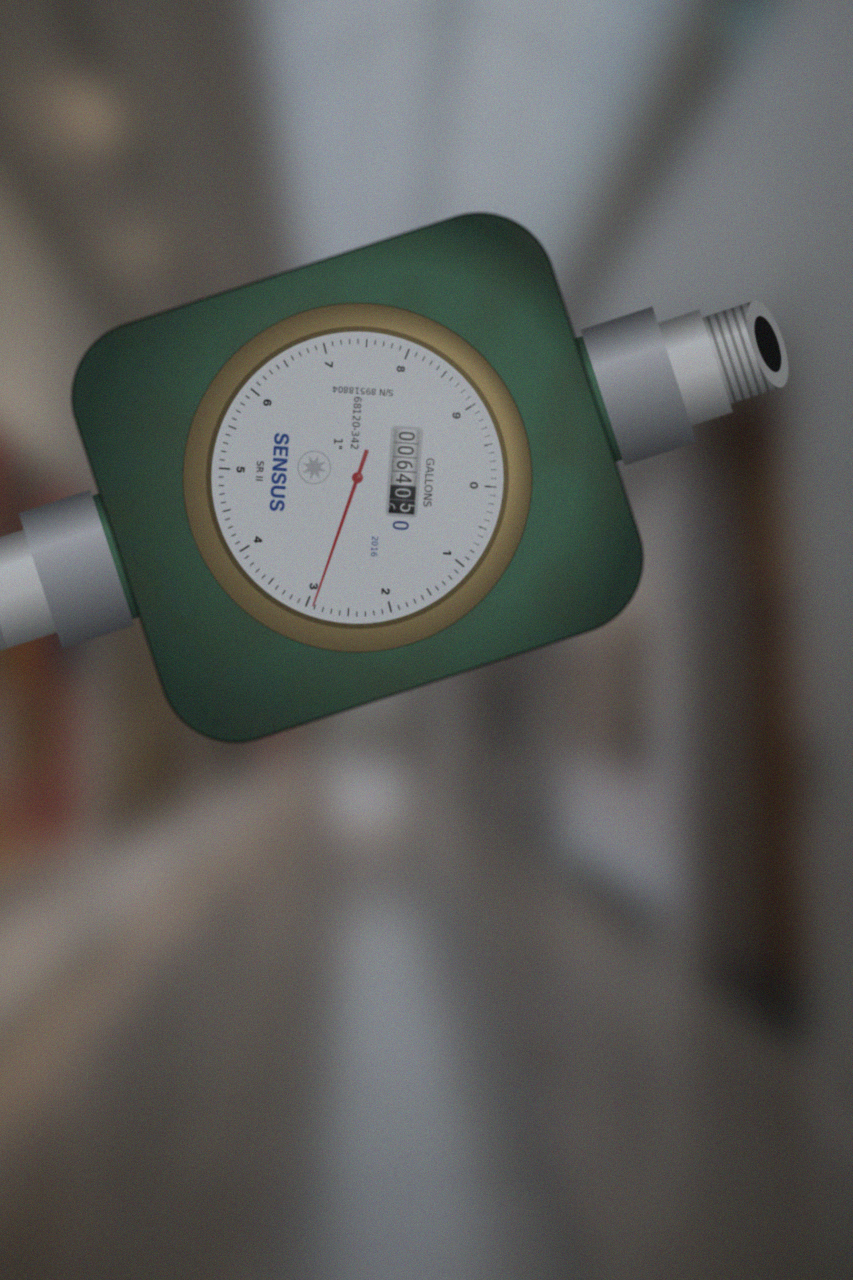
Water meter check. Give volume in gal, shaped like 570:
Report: 64052.9
